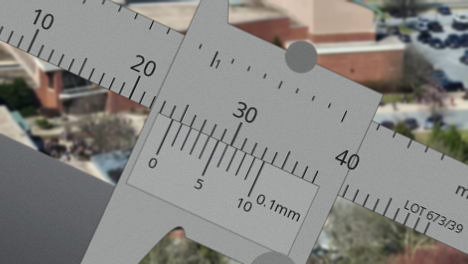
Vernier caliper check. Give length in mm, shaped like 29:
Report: 24.3
